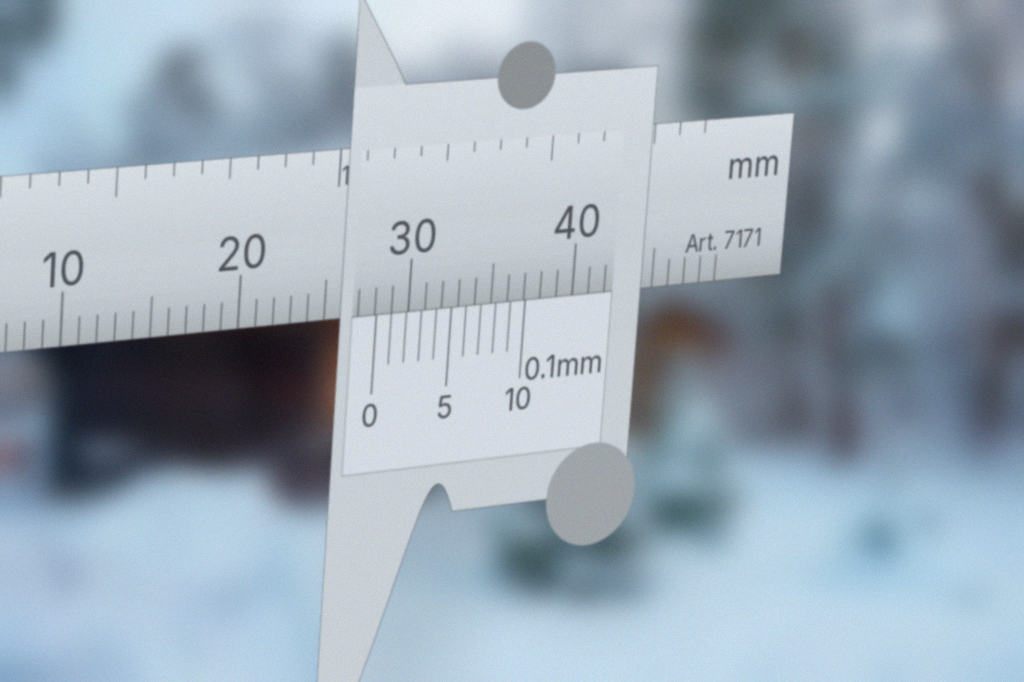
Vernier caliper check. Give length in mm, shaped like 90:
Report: 28.1
